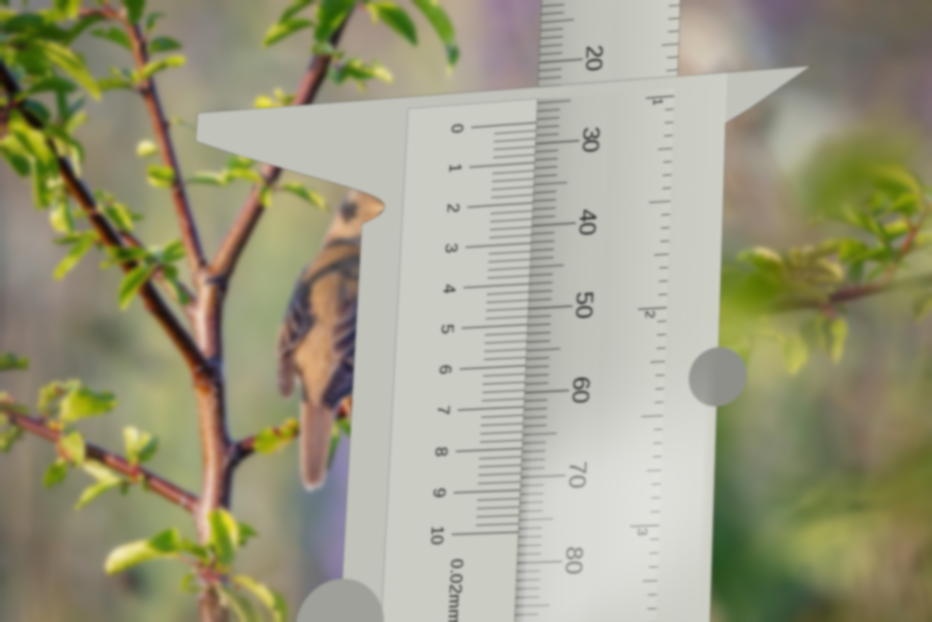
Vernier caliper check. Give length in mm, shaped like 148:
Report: 27.4
